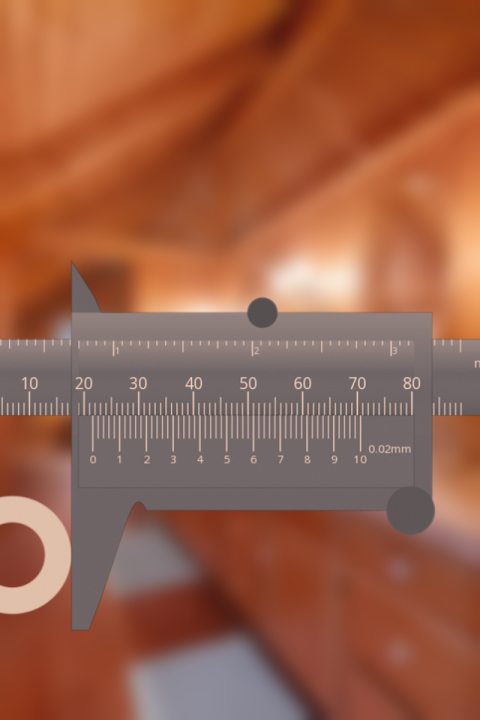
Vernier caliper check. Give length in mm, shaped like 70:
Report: 21.6
